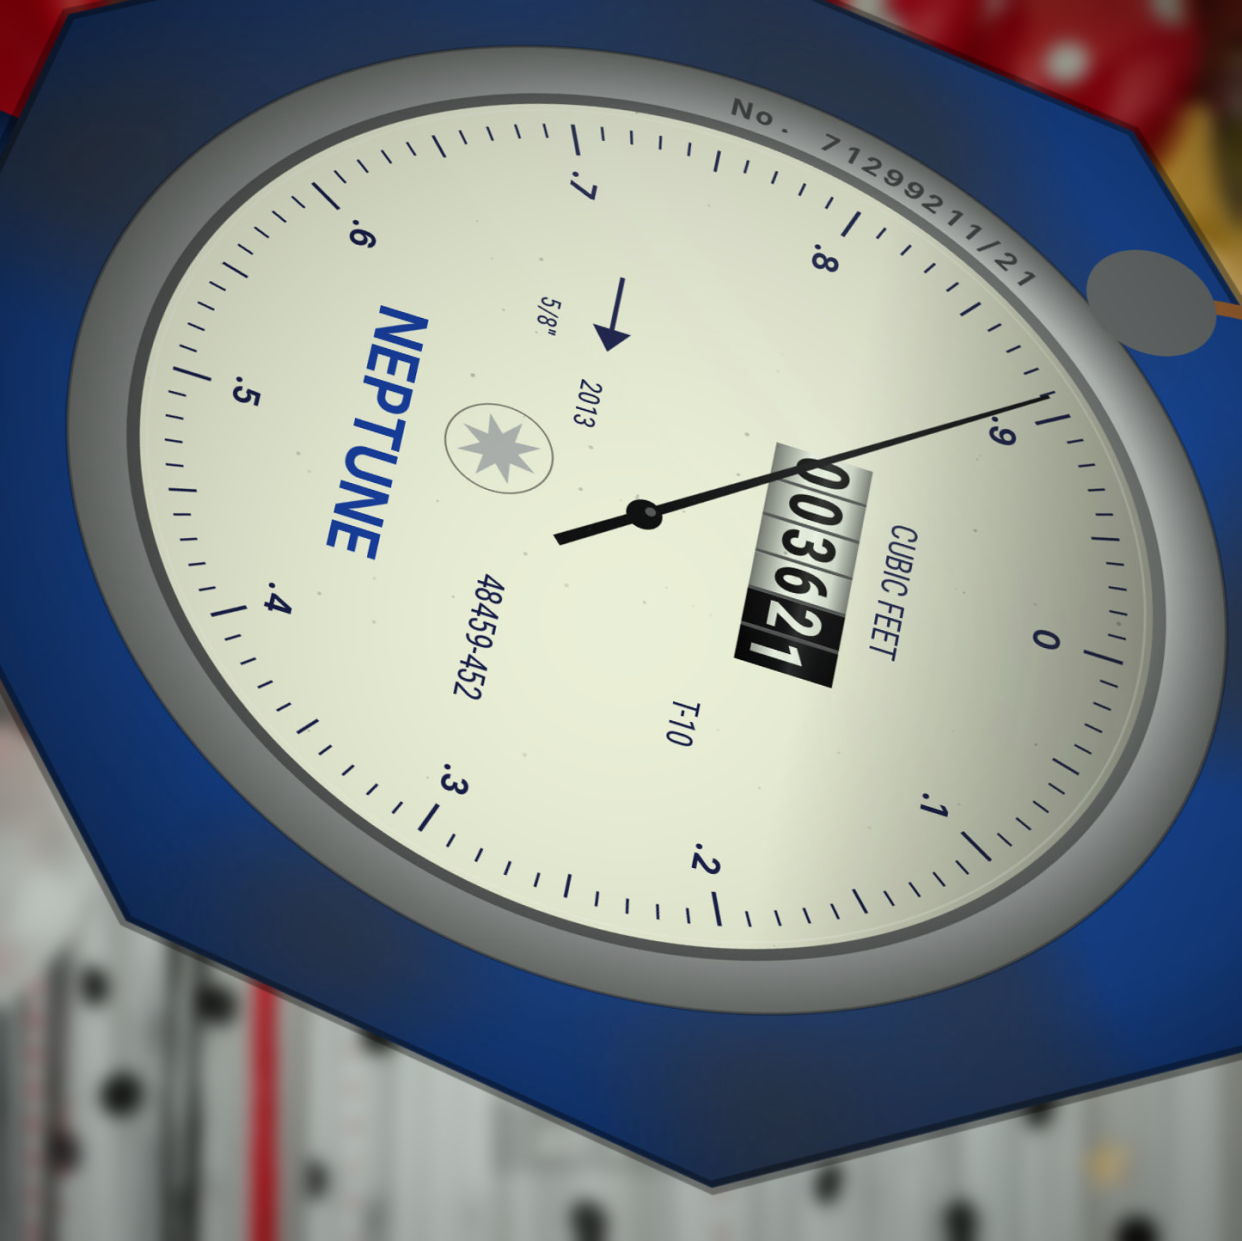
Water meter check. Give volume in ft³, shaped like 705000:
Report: 3620.89
